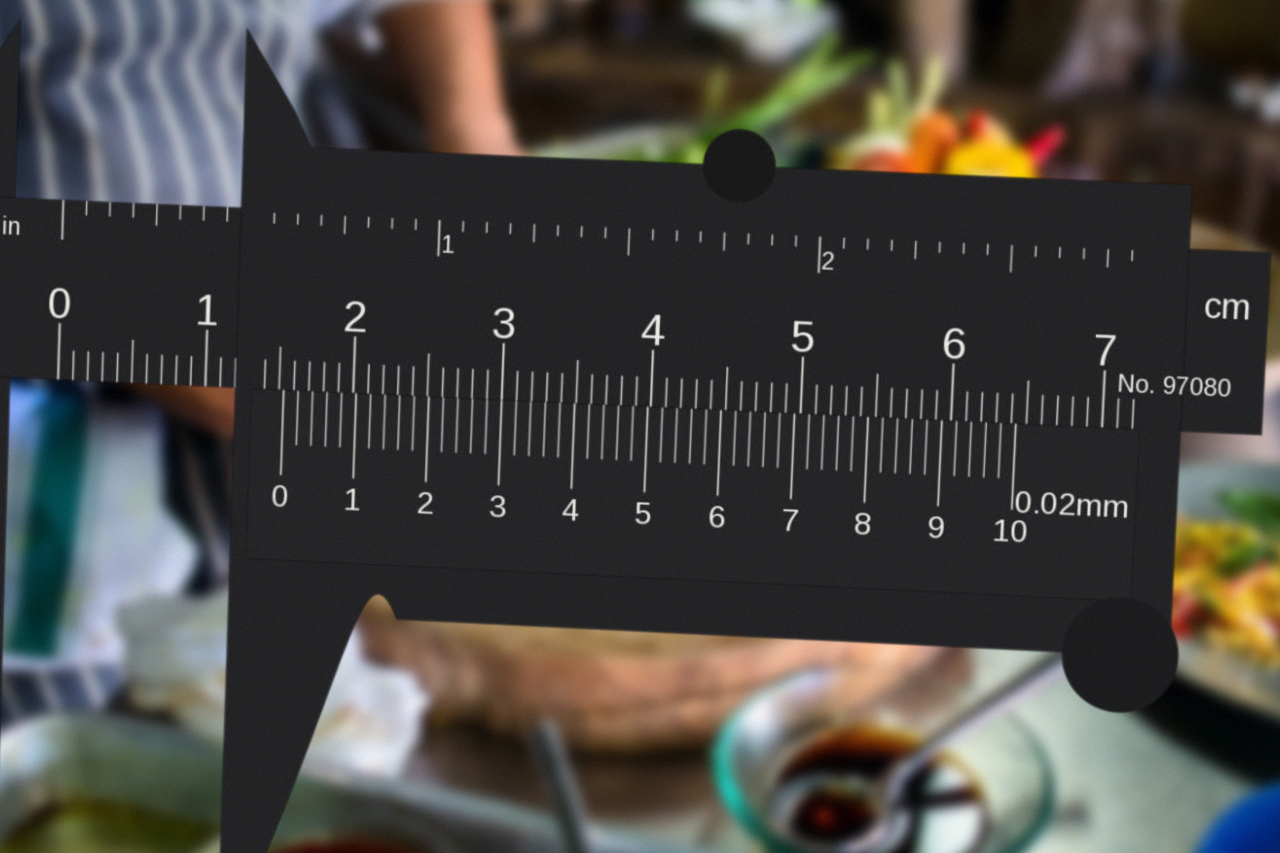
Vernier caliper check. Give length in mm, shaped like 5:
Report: 15.3
